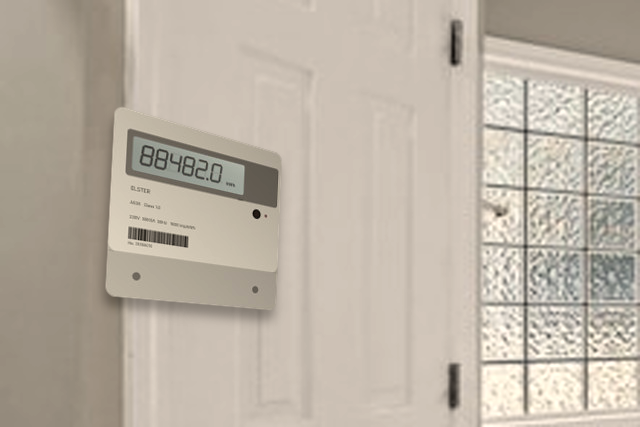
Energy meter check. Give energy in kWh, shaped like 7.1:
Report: 88482.0
